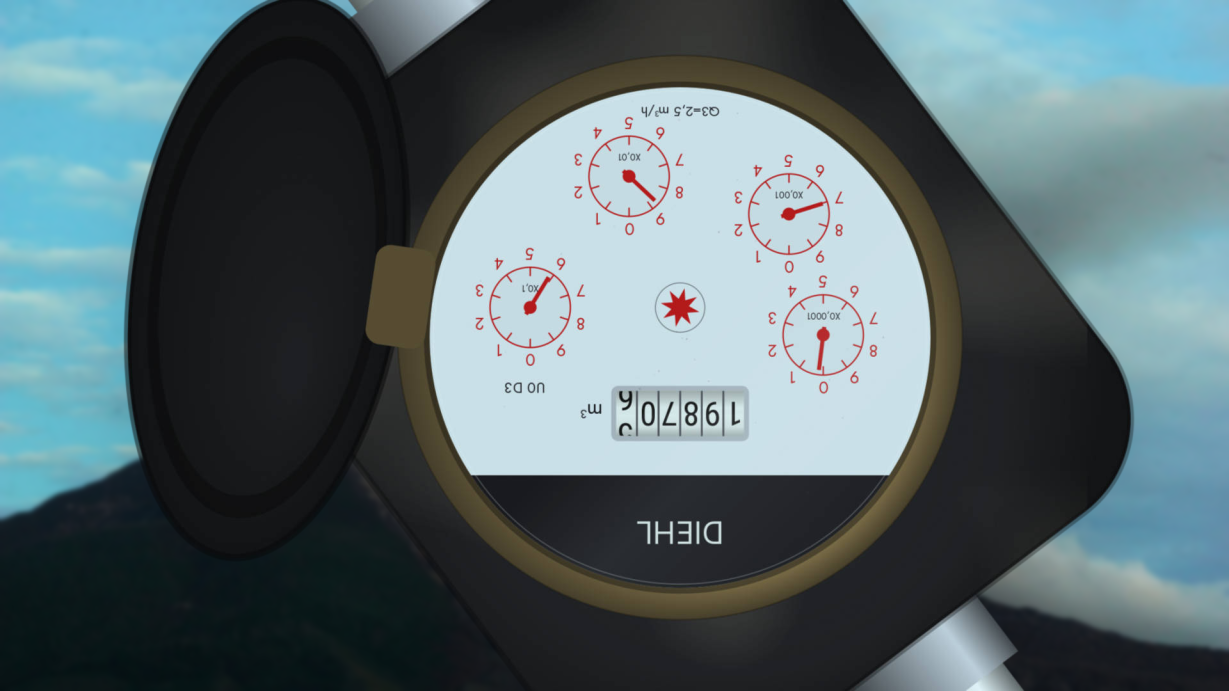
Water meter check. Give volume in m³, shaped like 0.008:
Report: 198705.5870
